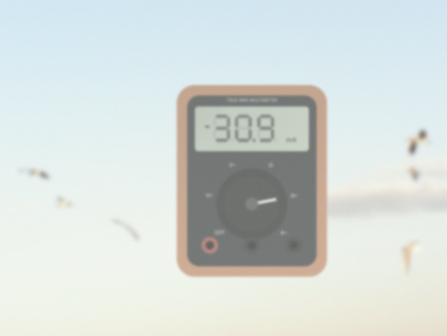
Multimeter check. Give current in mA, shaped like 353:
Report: -30.9
